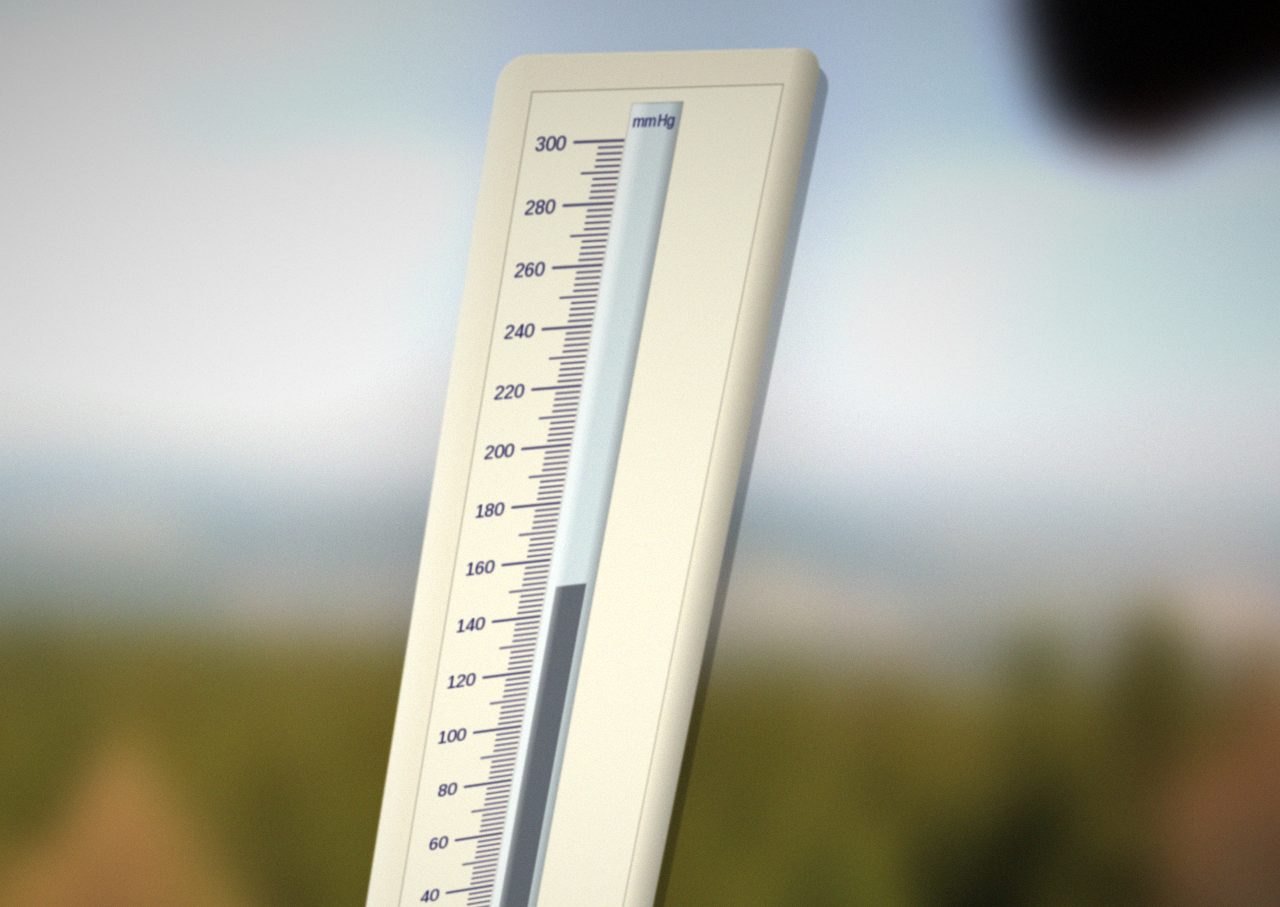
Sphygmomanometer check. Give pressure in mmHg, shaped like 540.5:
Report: 150
